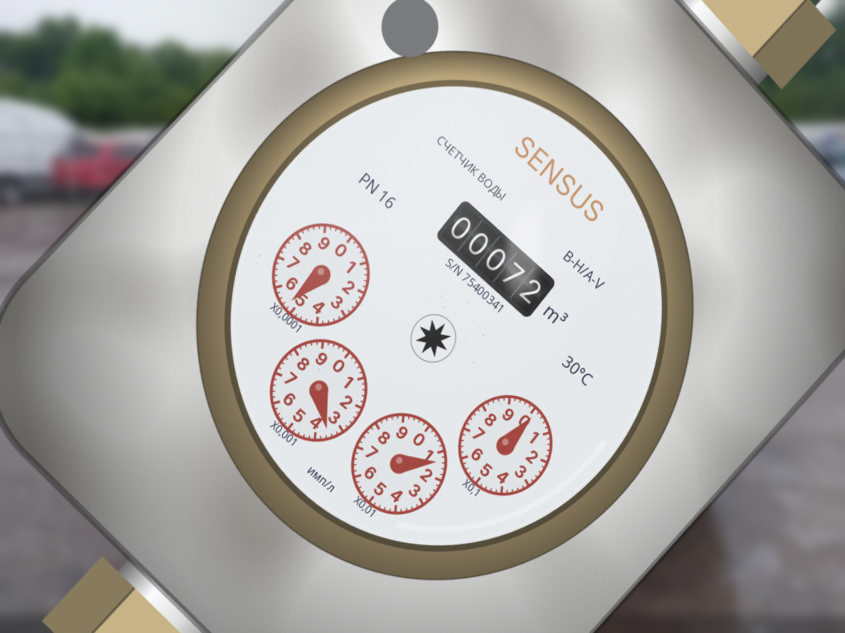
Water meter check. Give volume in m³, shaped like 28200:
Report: 72.0135
